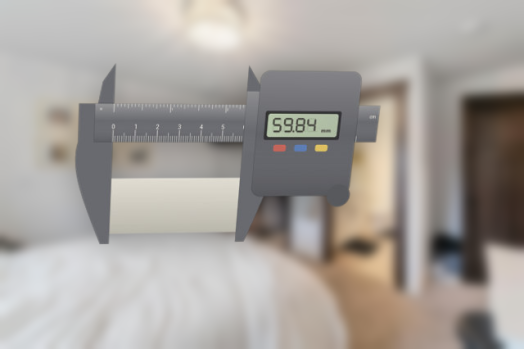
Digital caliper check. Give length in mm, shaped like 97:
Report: 59.84
